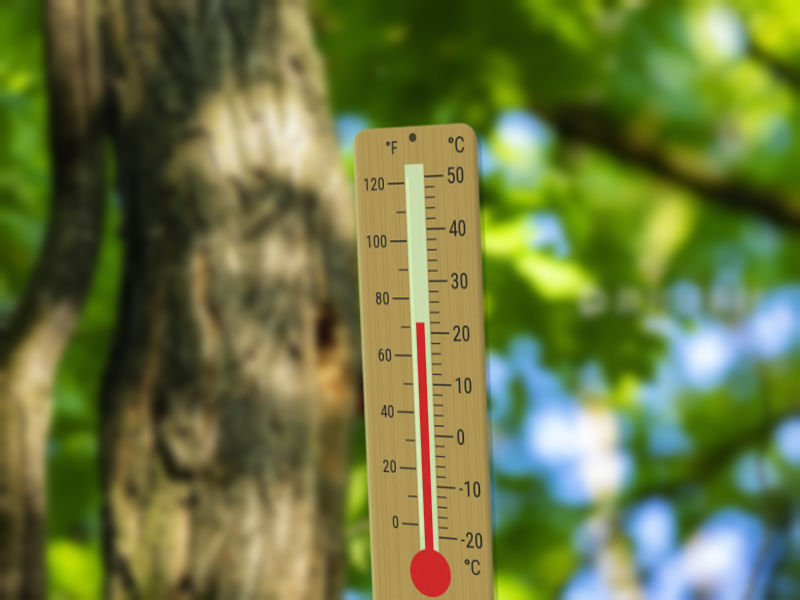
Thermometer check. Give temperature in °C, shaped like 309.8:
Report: 22
